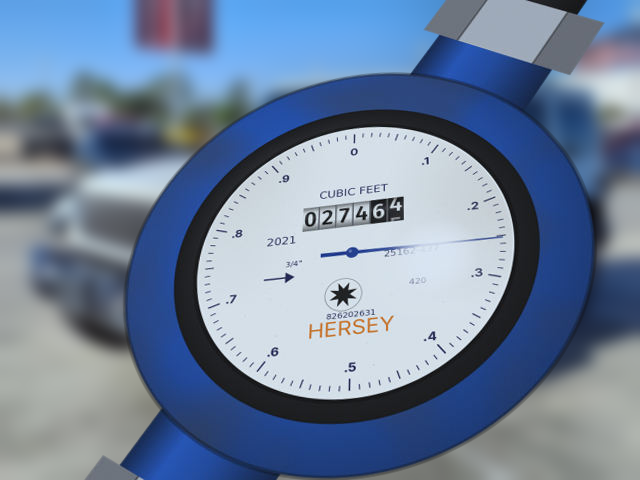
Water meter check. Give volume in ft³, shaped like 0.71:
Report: 27464.25
